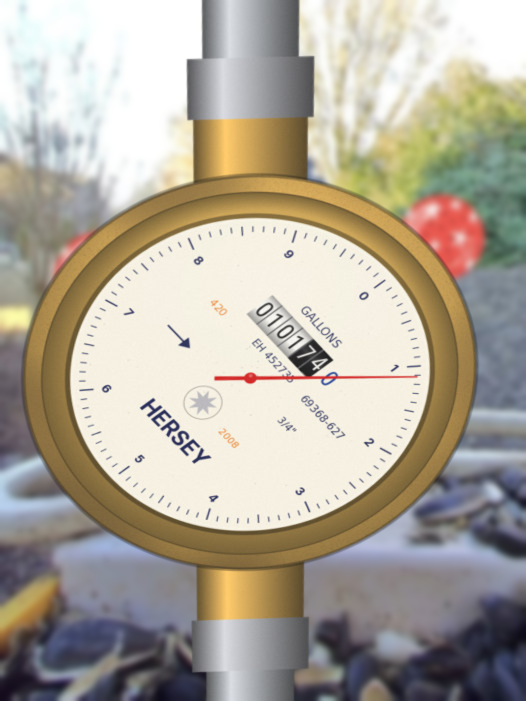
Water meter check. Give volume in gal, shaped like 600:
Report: 101741.1
